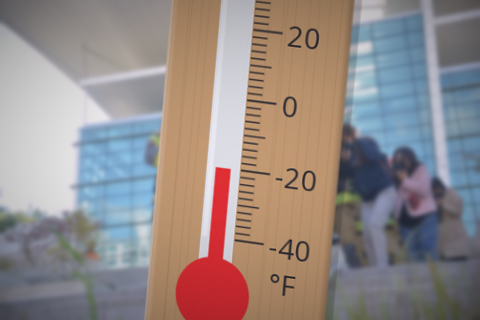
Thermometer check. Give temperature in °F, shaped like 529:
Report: -20
